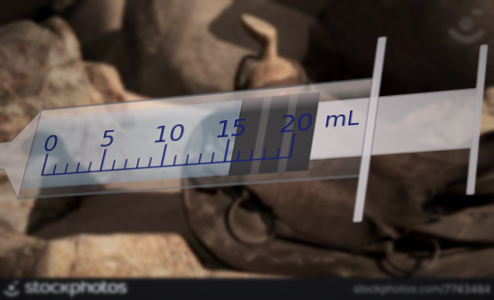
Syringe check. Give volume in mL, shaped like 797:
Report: 15.5
